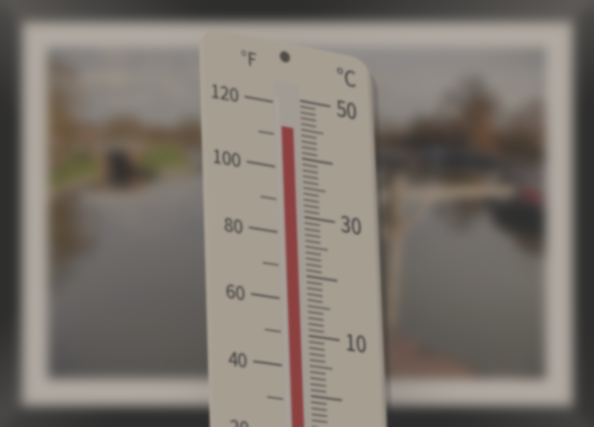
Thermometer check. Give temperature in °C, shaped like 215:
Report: 45
